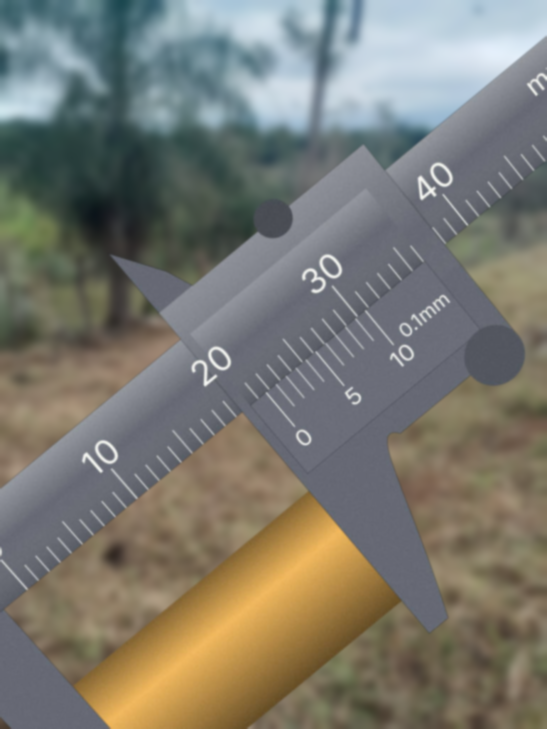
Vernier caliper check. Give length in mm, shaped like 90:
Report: 21.7
